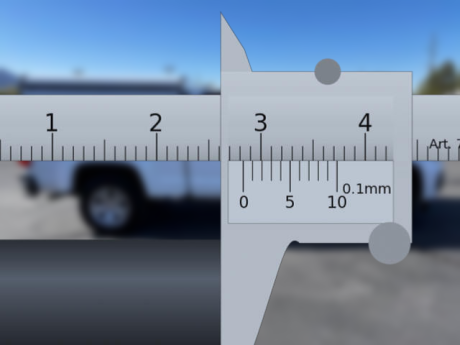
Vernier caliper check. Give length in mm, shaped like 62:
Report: 28.3
